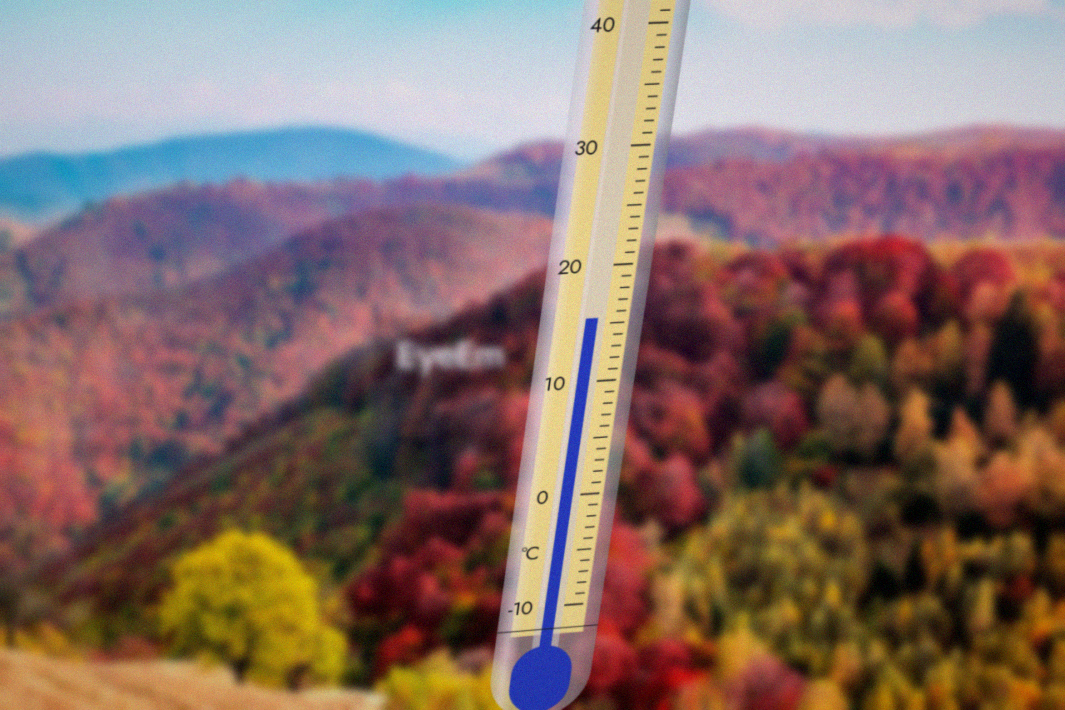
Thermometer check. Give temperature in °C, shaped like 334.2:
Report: 15.5
